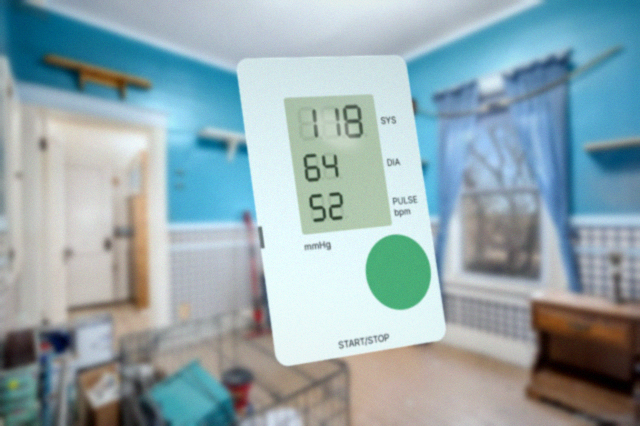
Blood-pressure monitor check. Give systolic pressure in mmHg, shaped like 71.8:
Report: 118
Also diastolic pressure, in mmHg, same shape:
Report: 64
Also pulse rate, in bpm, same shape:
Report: 52
